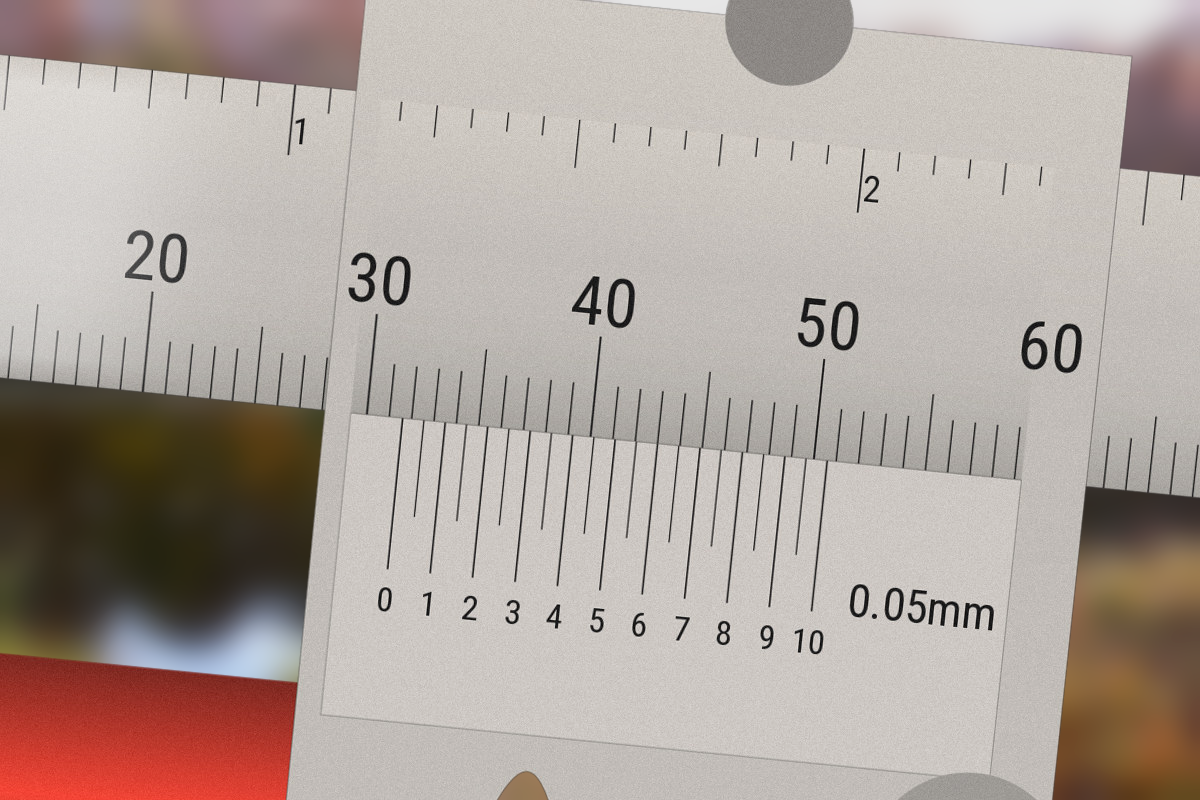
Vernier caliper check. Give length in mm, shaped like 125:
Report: 31.6
